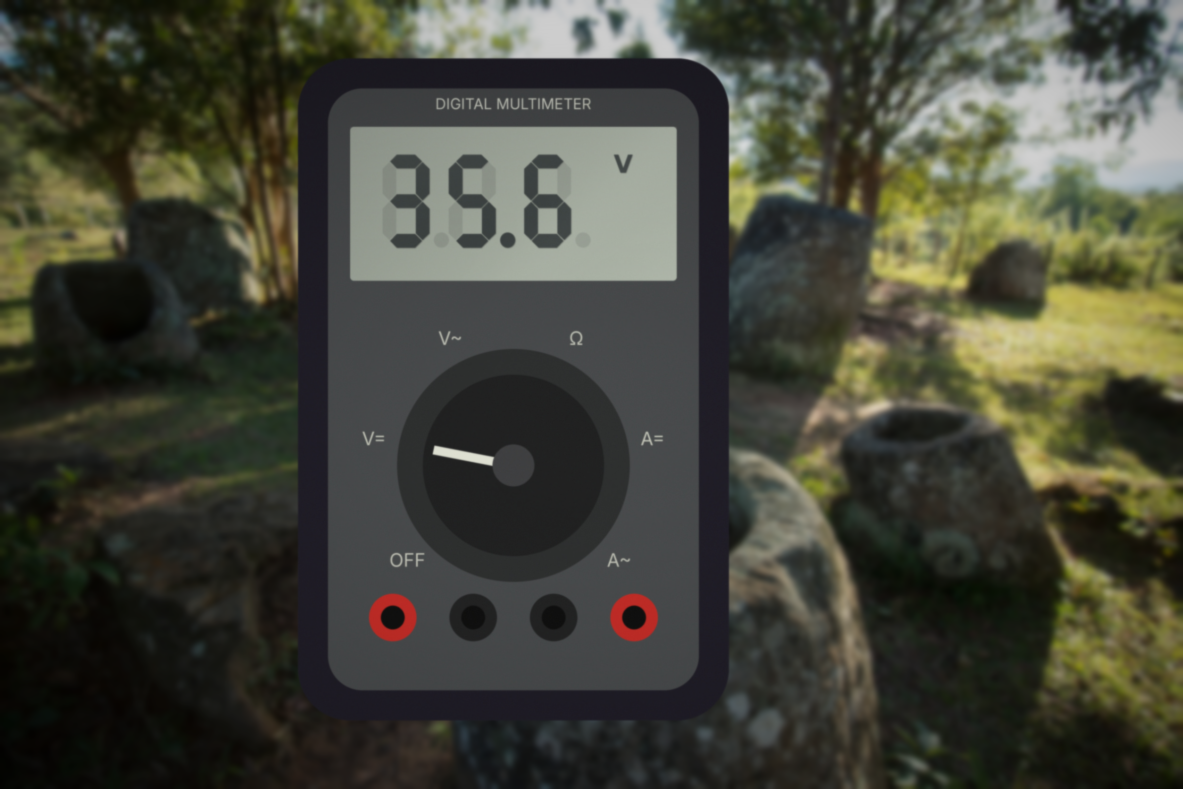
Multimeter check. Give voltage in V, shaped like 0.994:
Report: 35.6
